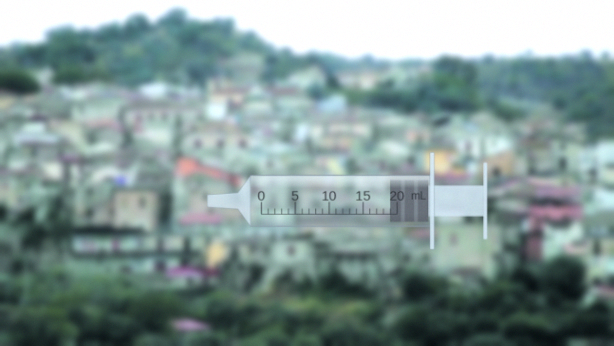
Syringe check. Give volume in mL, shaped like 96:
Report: 19
